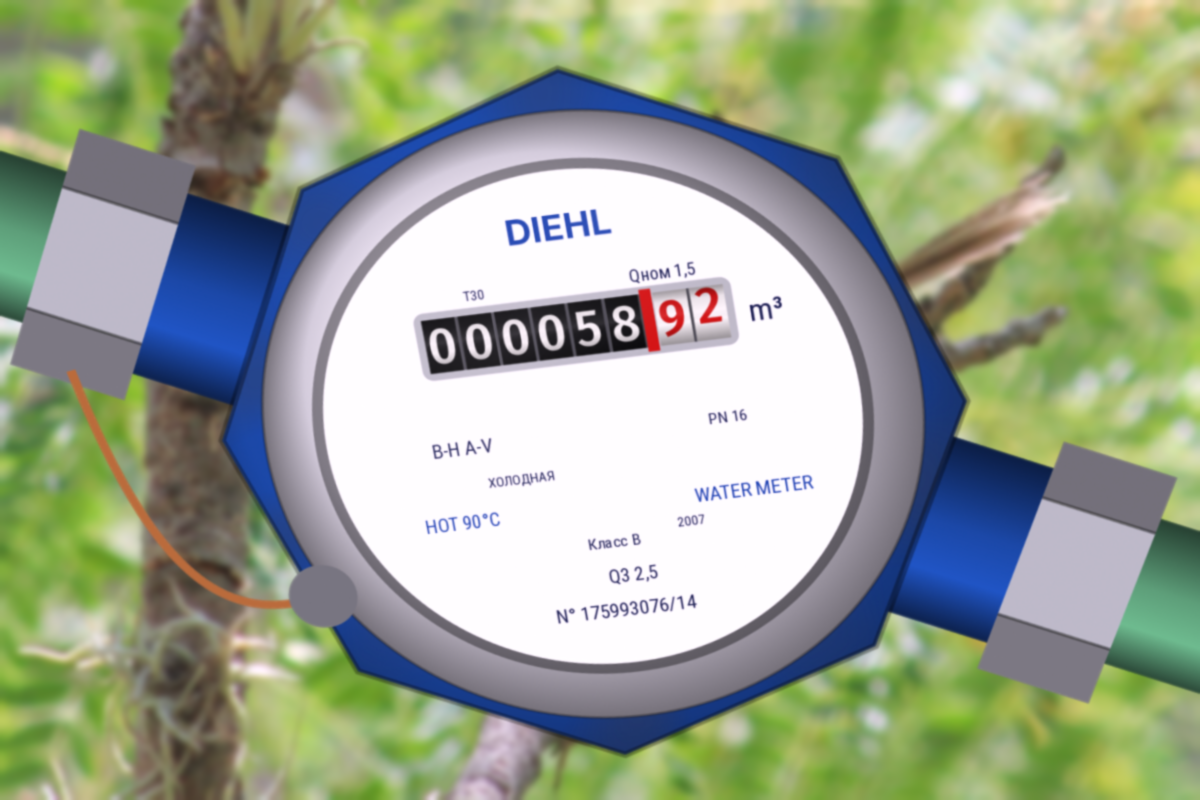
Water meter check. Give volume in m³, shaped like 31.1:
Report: 58.92
